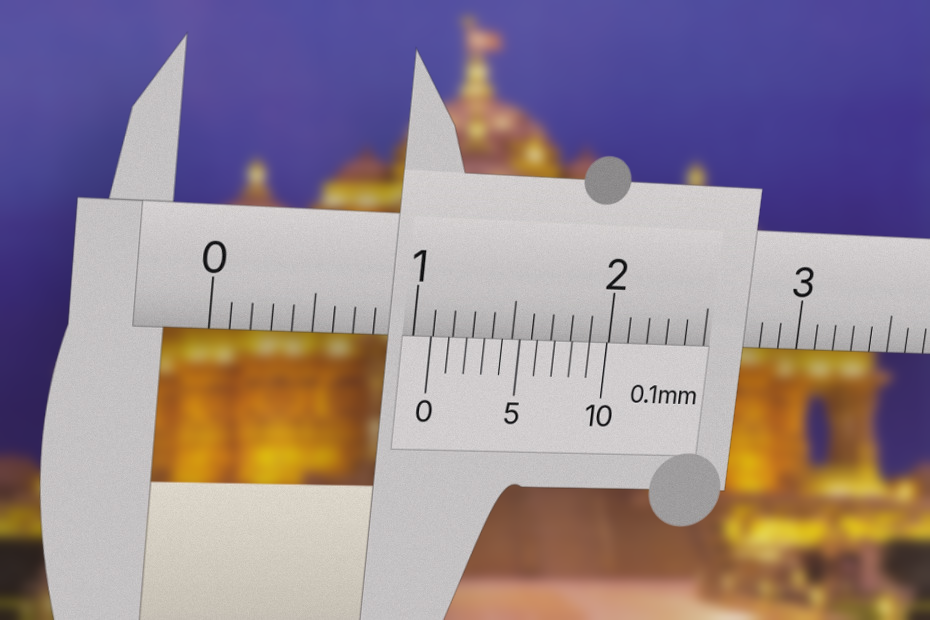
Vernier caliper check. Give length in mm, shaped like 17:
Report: 10.9
